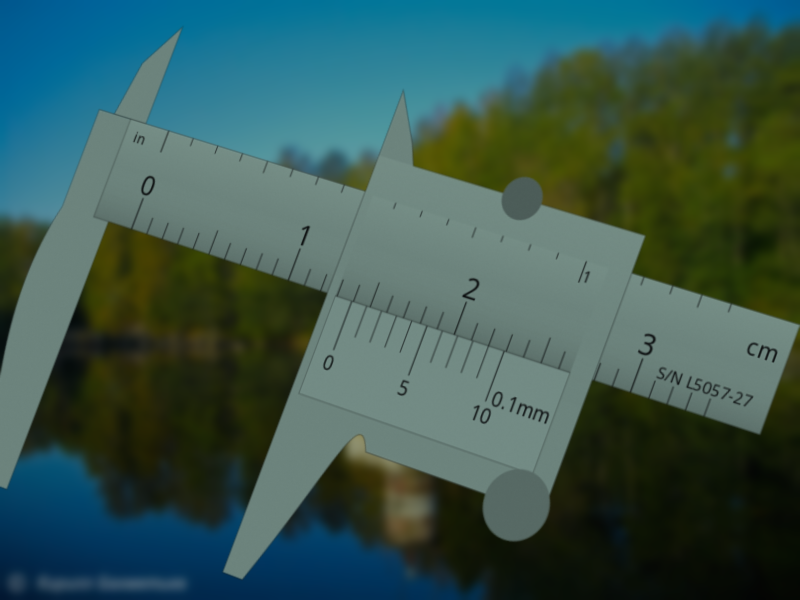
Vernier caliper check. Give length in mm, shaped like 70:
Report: 13.9
